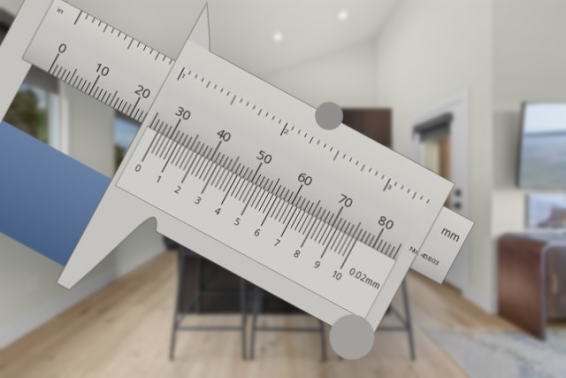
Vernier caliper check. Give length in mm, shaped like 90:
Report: 27.0
